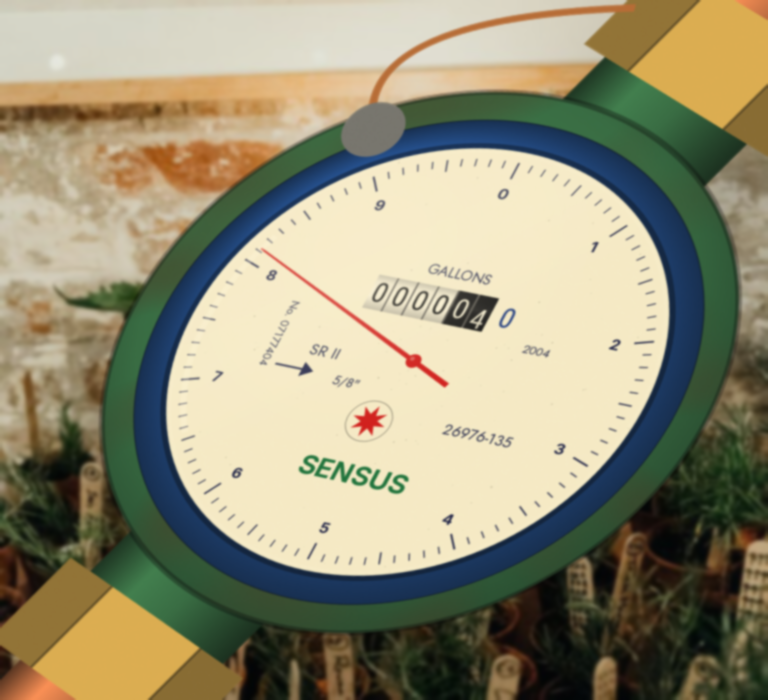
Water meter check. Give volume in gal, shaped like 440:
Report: 38.1
